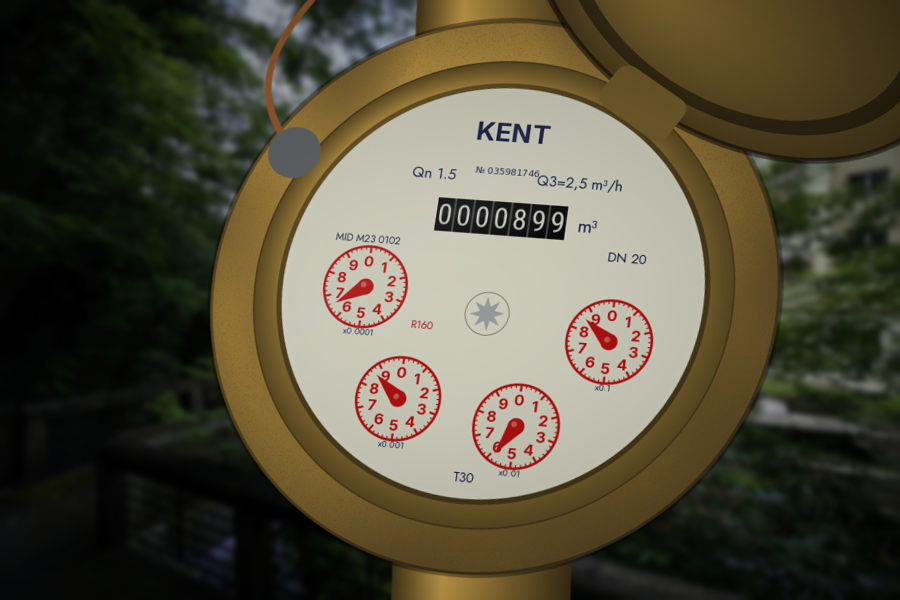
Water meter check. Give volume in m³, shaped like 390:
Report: 899.8586
